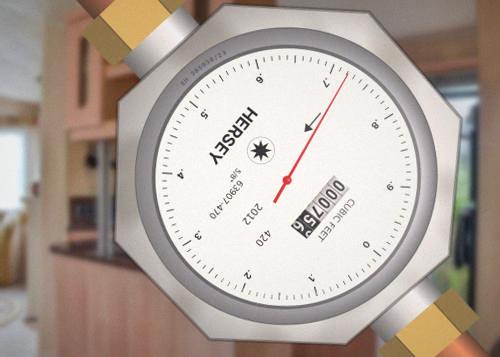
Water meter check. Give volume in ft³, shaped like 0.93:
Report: 755.72
